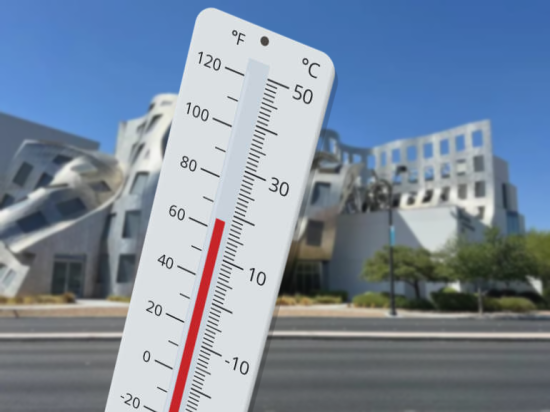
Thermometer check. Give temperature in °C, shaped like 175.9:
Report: 18
